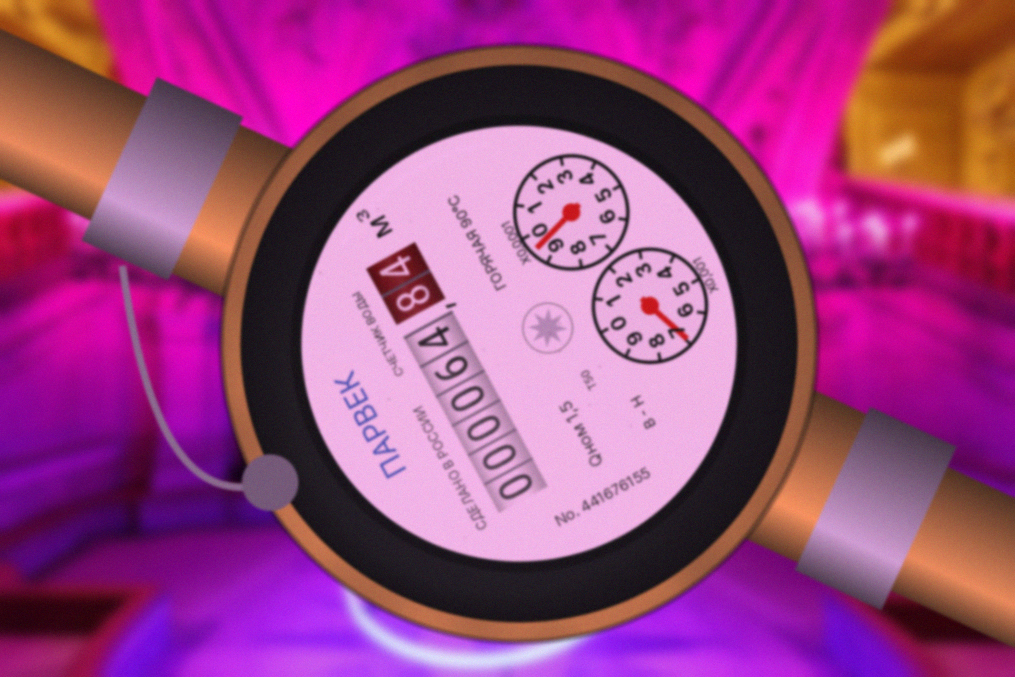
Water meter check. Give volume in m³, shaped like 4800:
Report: 64.8469
